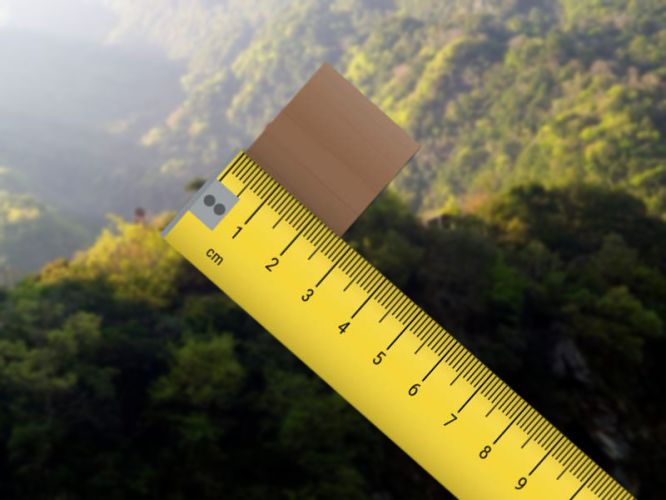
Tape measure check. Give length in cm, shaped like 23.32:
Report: 2.7
